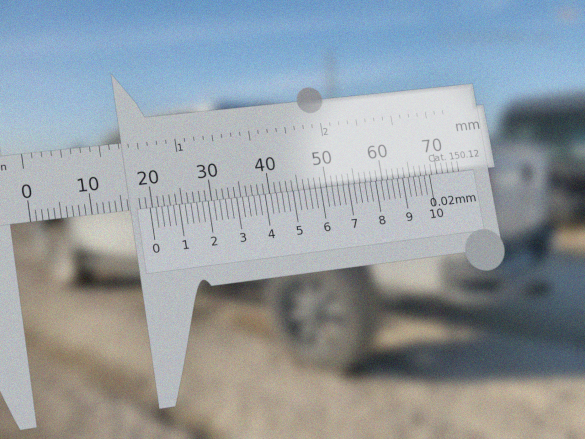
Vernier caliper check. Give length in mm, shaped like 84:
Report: 19.6
